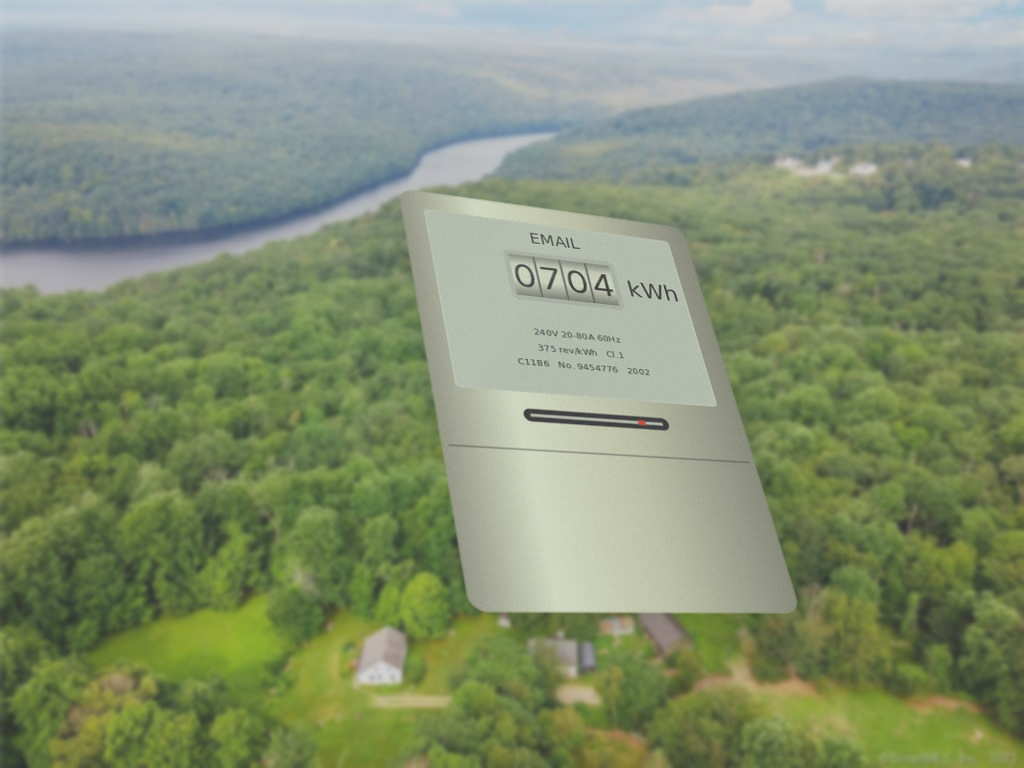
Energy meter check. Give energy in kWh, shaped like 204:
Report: 704
